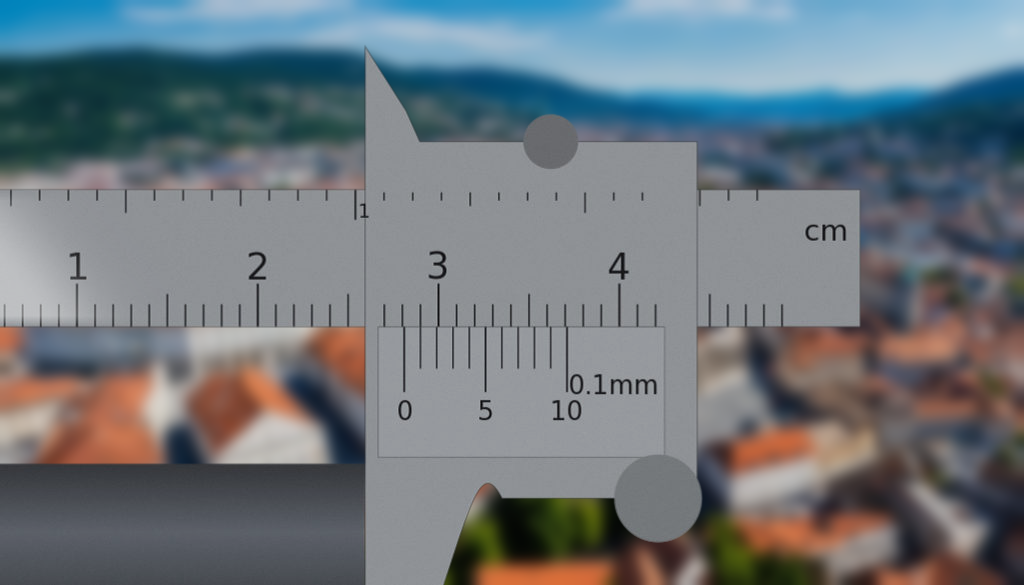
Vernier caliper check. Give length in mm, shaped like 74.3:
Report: 28.1
